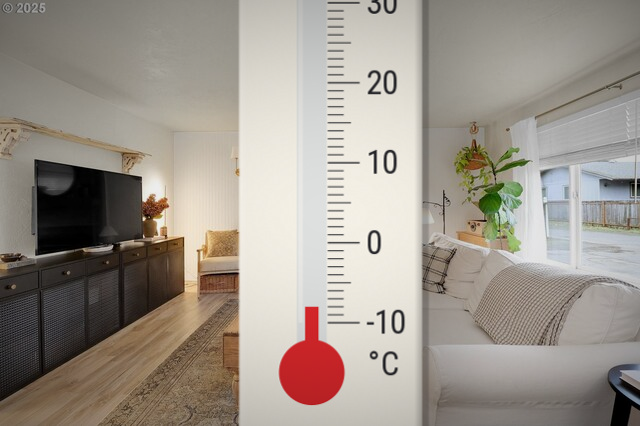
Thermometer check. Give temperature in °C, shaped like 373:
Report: -8
